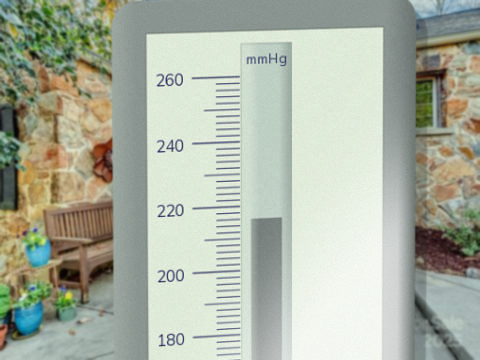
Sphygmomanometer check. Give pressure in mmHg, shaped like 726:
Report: 216
